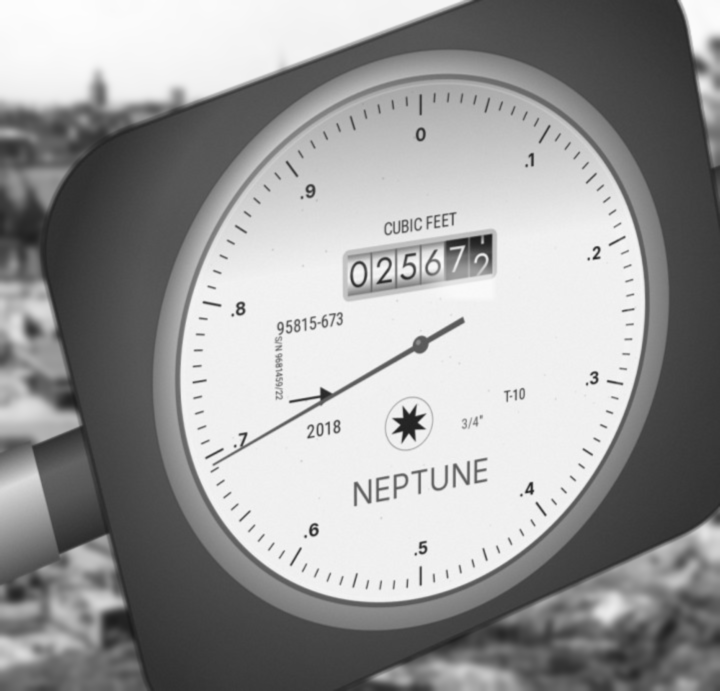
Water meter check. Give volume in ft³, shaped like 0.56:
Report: 25671.69
